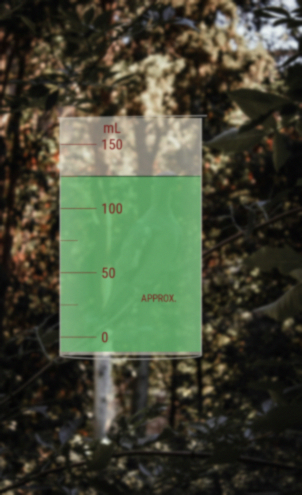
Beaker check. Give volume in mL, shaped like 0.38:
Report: 125
